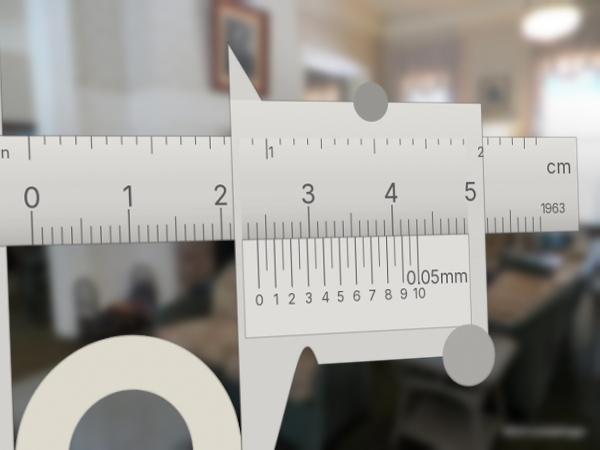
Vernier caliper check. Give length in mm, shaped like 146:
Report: 24.0
